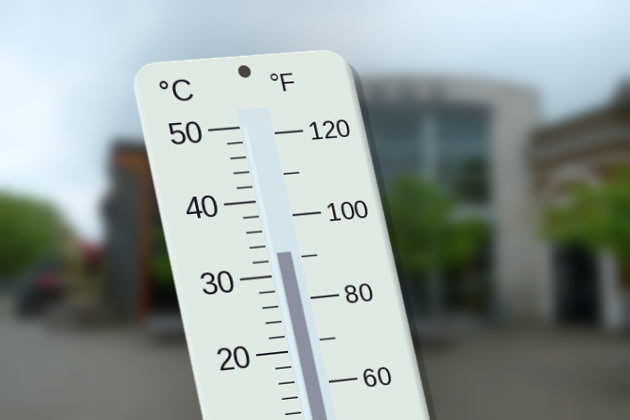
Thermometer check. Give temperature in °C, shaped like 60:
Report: 33
